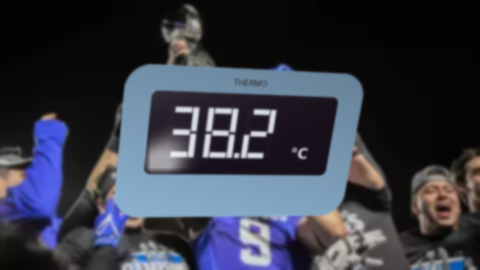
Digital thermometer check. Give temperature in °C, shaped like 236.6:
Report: 38.2
